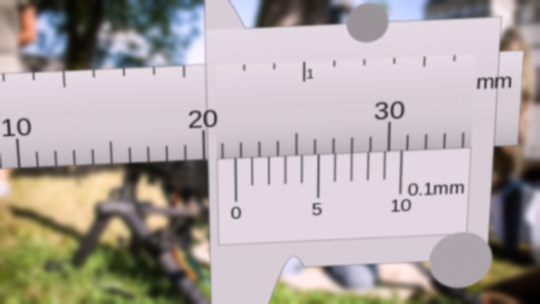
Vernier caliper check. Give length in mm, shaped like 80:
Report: 21.7
